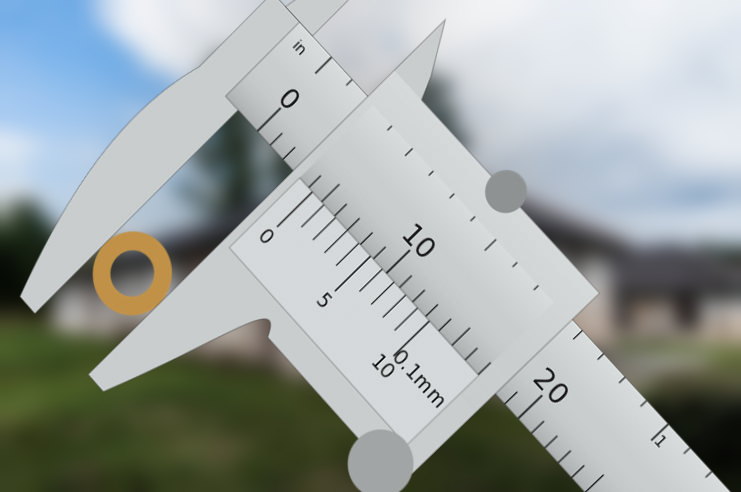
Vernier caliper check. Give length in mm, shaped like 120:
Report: 4.3
